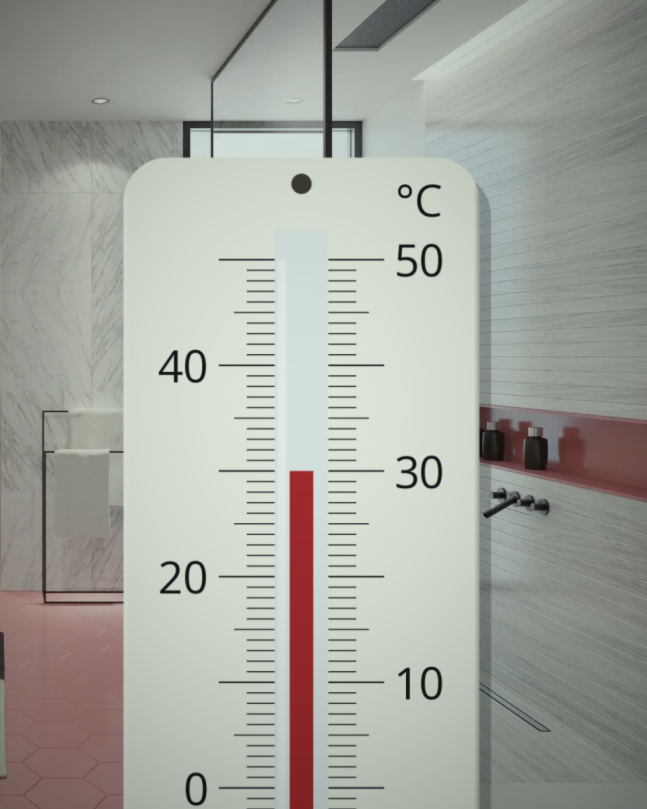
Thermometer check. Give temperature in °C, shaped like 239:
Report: 30
